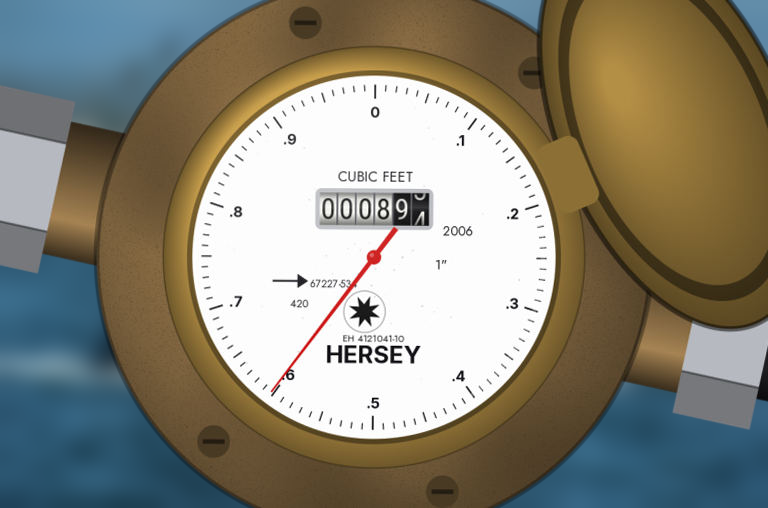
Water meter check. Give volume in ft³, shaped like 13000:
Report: 893.60
